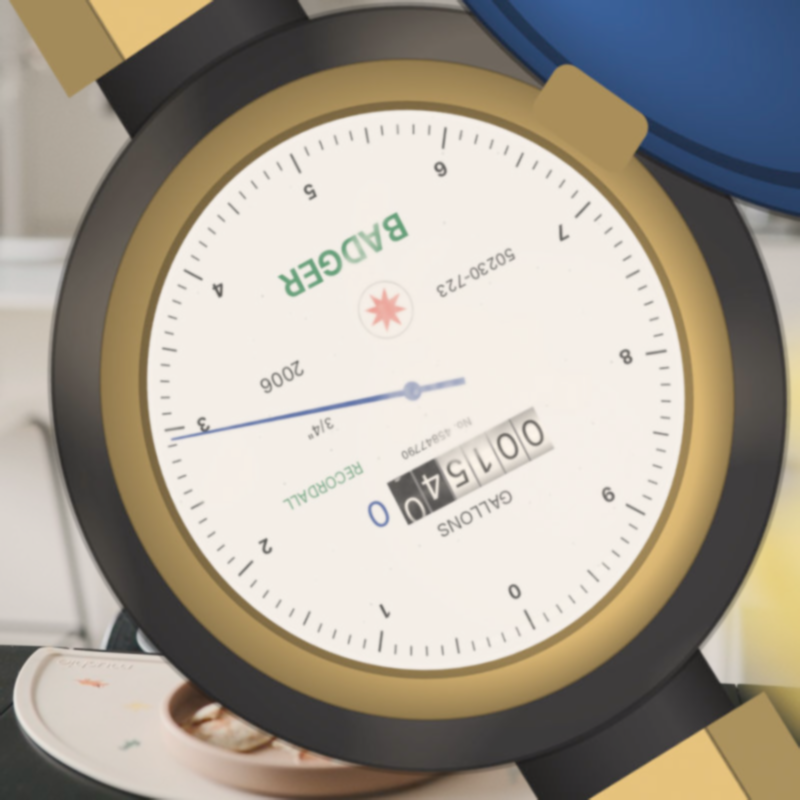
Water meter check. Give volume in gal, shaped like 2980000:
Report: 15402.9
